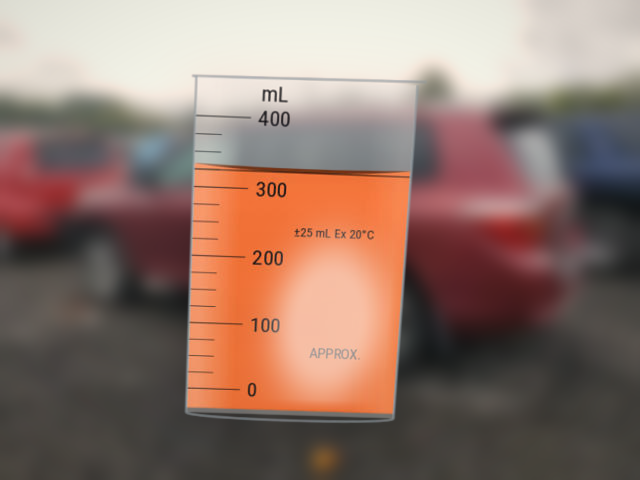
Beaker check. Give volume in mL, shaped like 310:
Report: 325
